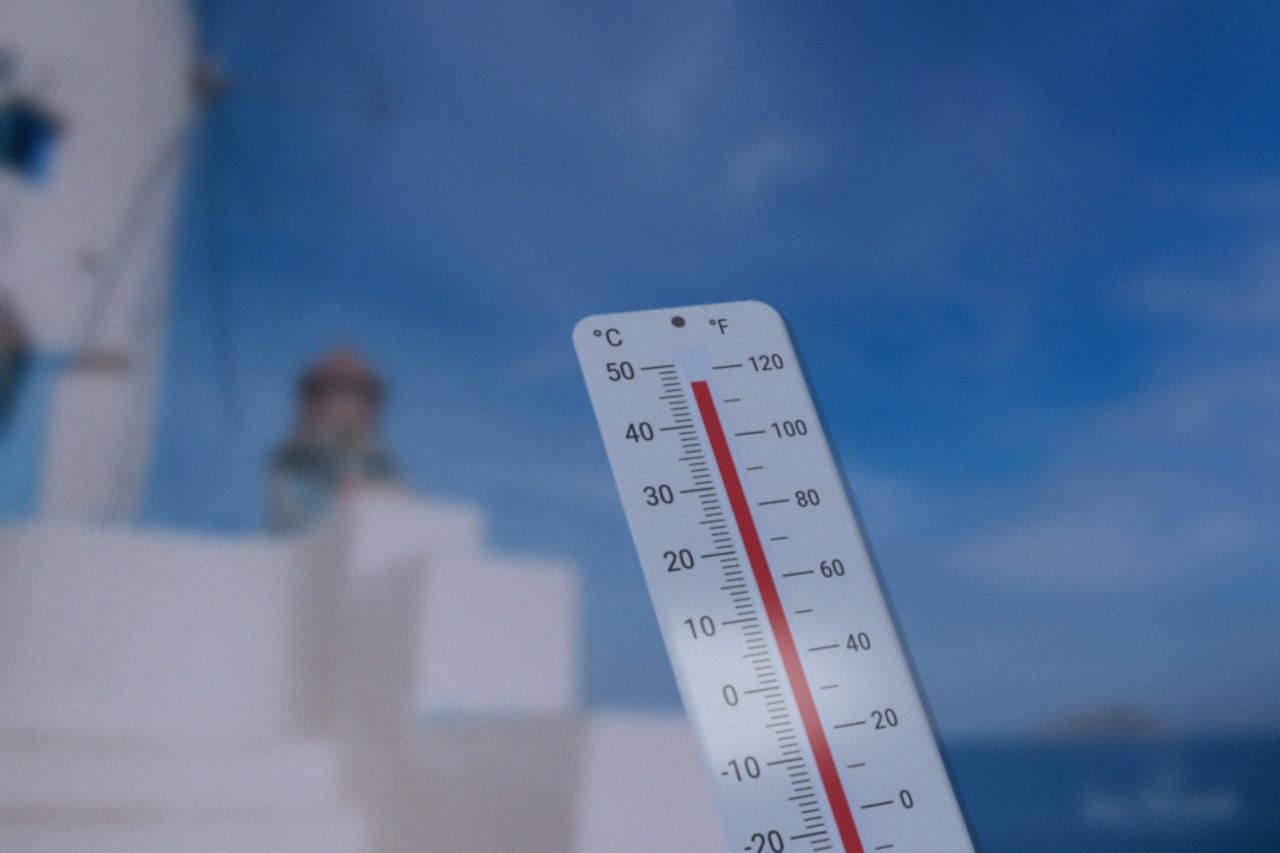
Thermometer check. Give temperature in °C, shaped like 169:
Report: 47
